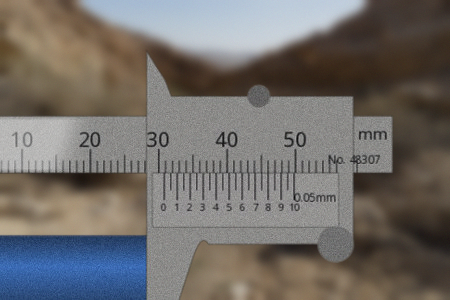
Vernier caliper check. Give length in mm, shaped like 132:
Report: 30.8
